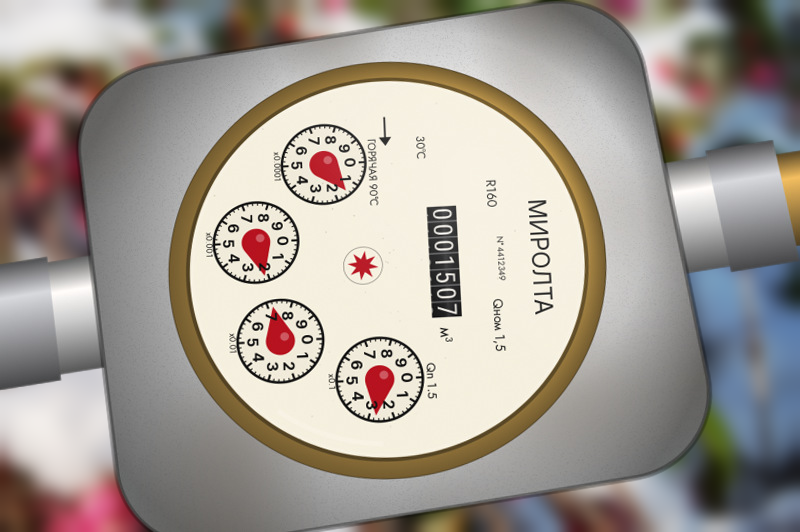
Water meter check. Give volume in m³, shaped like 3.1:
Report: 1507.2721
